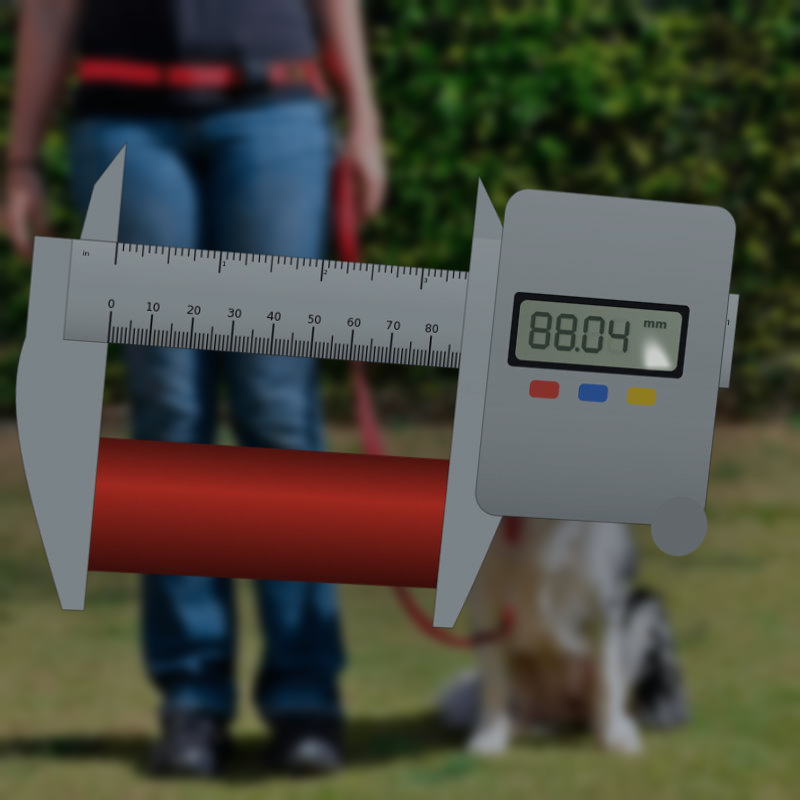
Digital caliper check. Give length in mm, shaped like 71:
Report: 88.04
